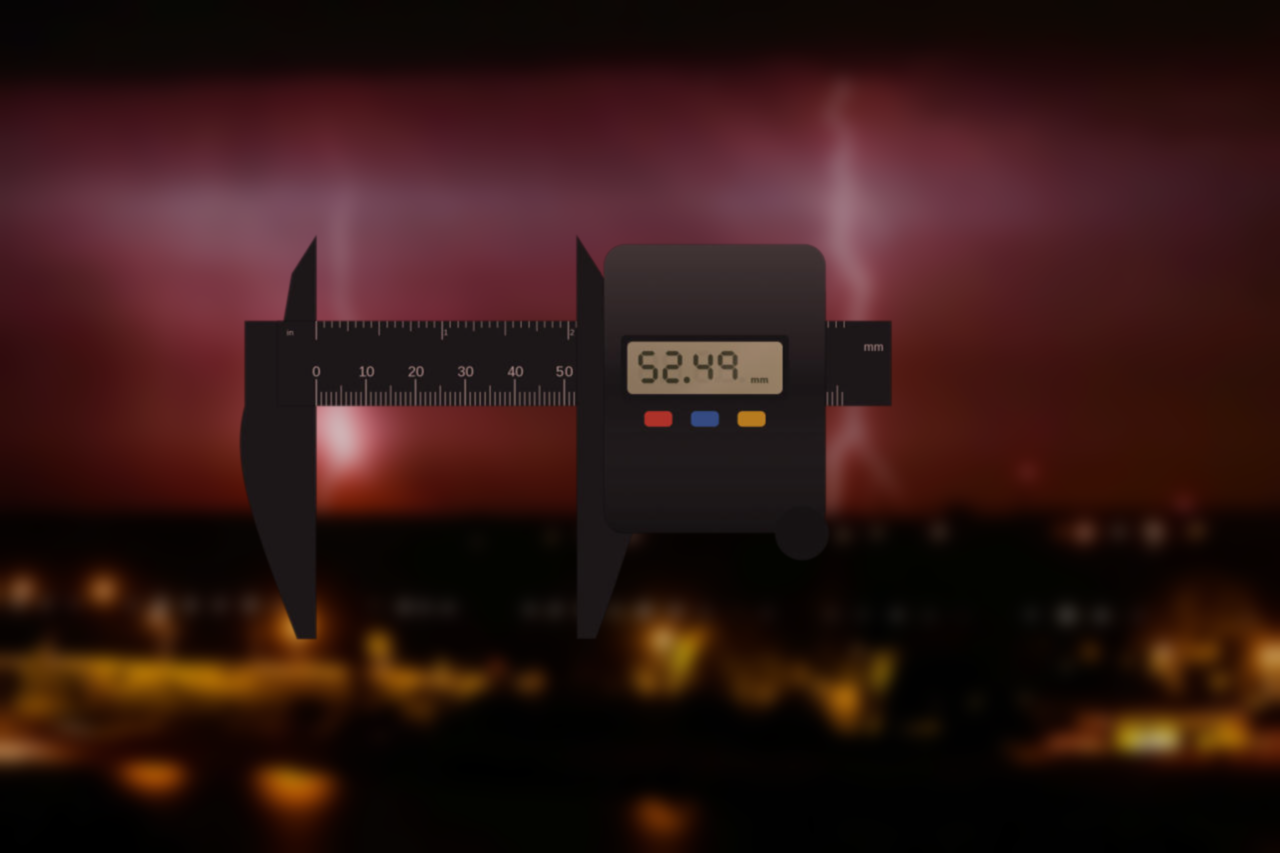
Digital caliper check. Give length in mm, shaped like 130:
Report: 52.49
